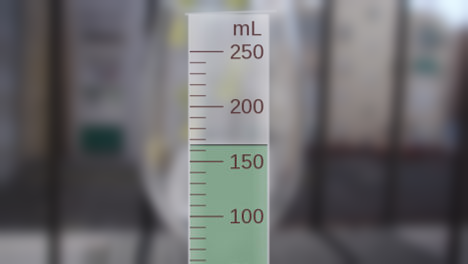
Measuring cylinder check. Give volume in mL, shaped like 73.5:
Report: 165
